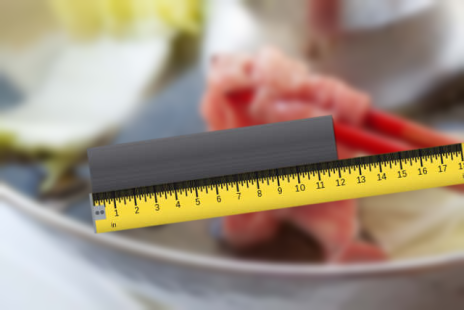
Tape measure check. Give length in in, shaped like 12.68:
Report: 12
